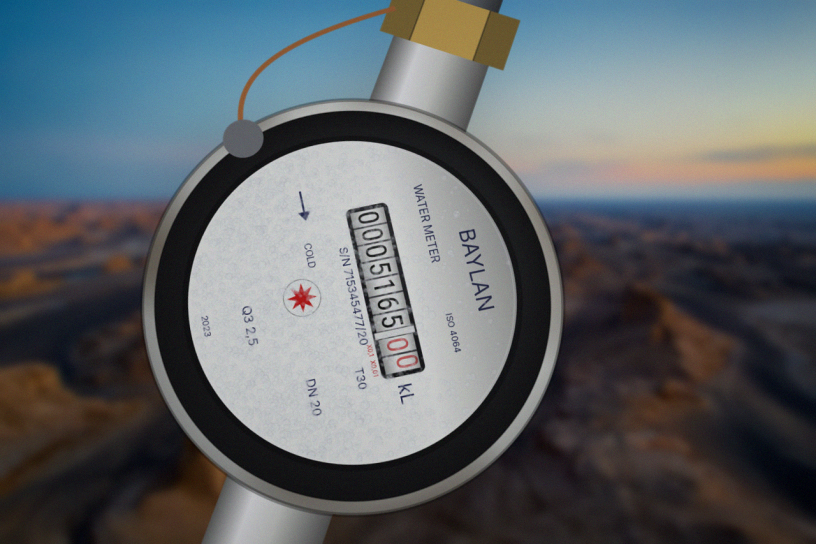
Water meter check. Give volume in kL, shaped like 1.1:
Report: 5165.00
